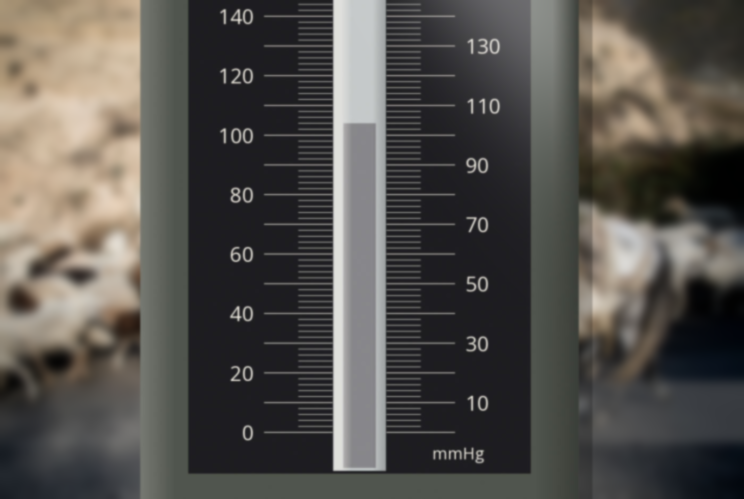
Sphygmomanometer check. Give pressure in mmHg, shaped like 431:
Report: 104
